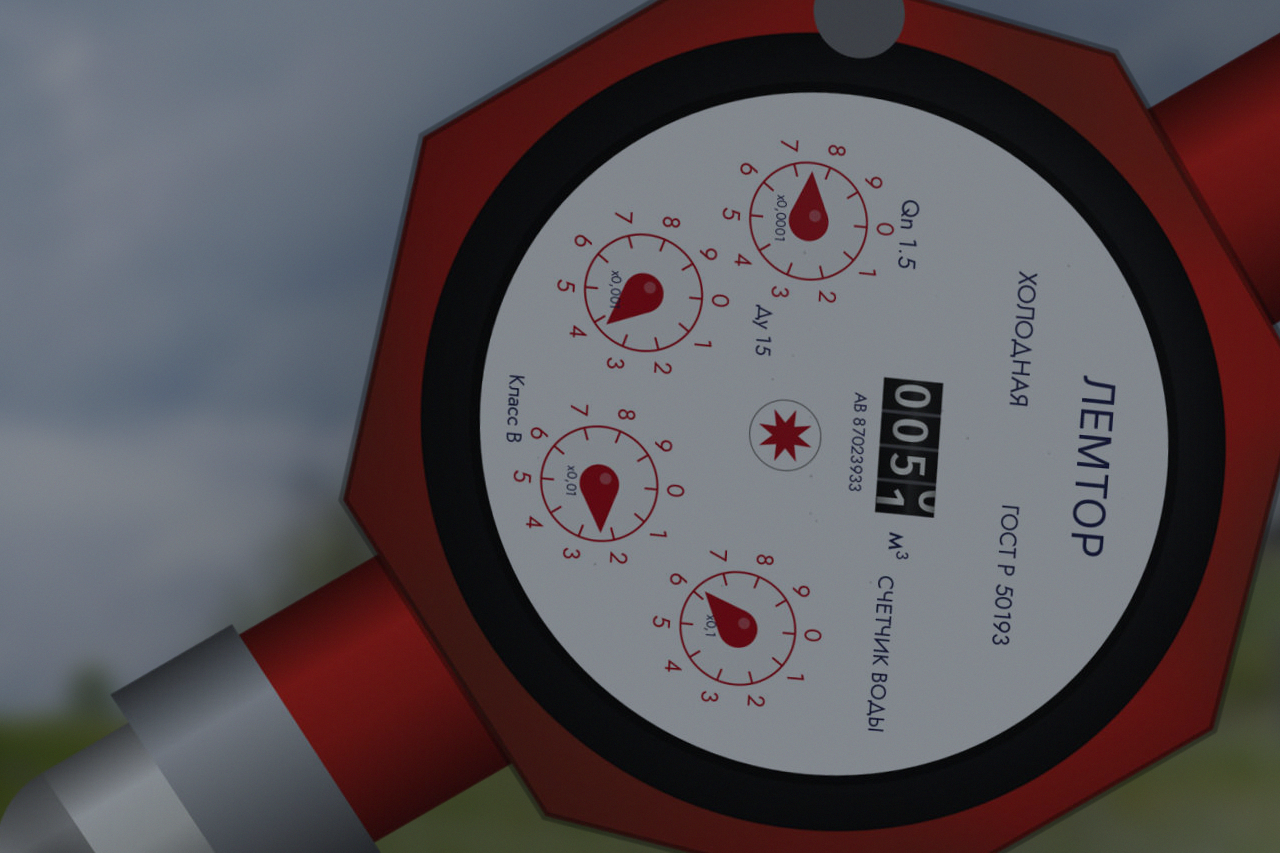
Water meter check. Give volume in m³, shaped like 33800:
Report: 50.6237
